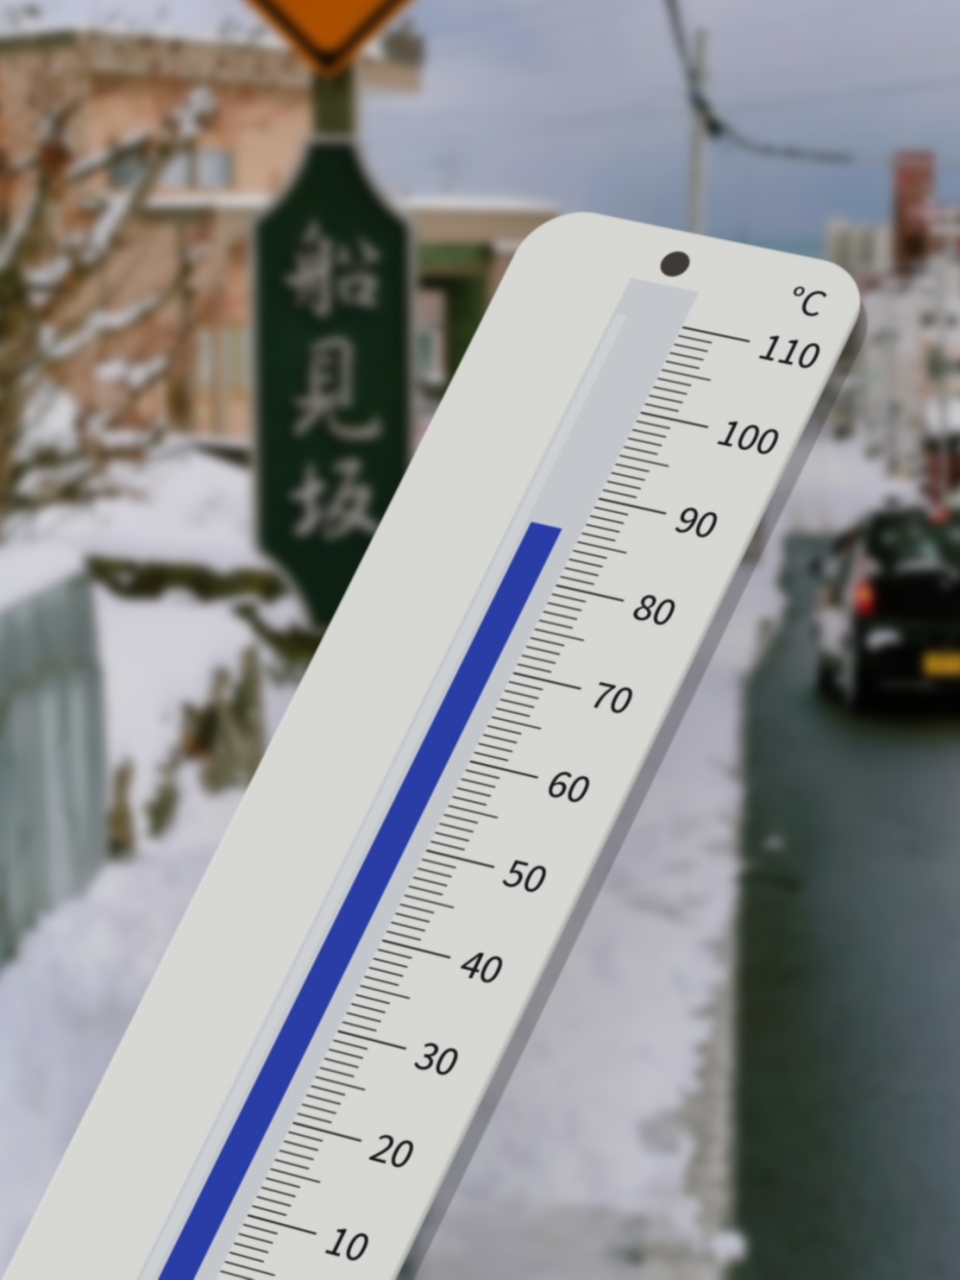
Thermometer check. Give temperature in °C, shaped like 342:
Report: 86
